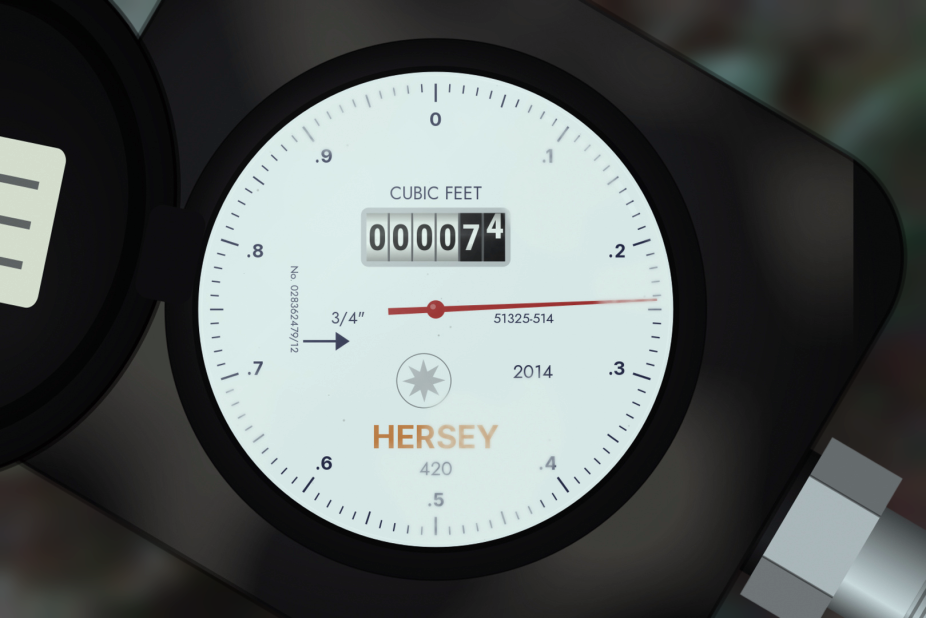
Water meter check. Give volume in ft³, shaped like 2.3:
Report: 74.24
